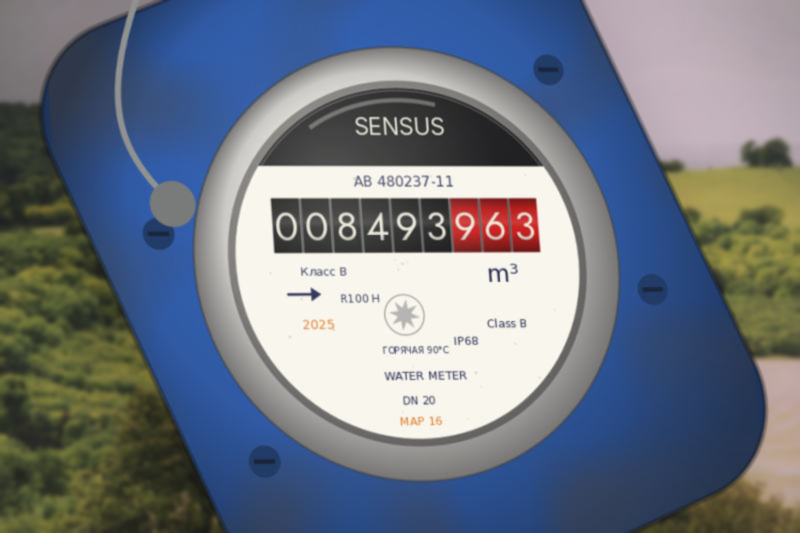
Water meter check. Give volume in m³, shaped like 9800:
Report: 8493.963
